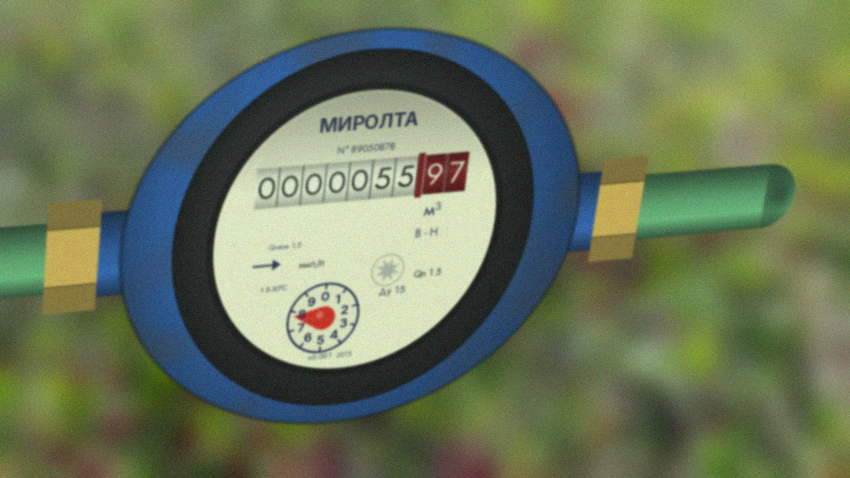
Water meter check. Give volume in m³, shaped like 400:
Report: 55.977
